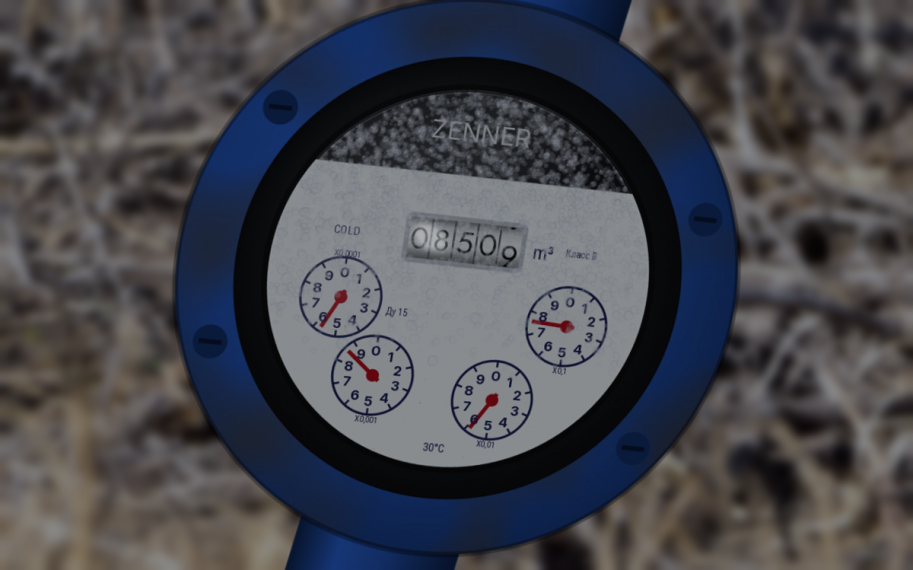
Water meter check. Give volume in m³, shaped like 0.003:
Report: 8508.7585
